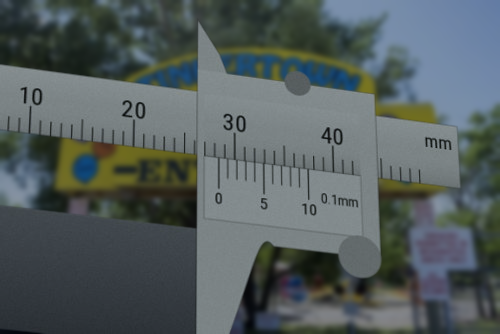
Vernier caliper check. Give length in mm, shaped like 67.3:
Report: 28.4
